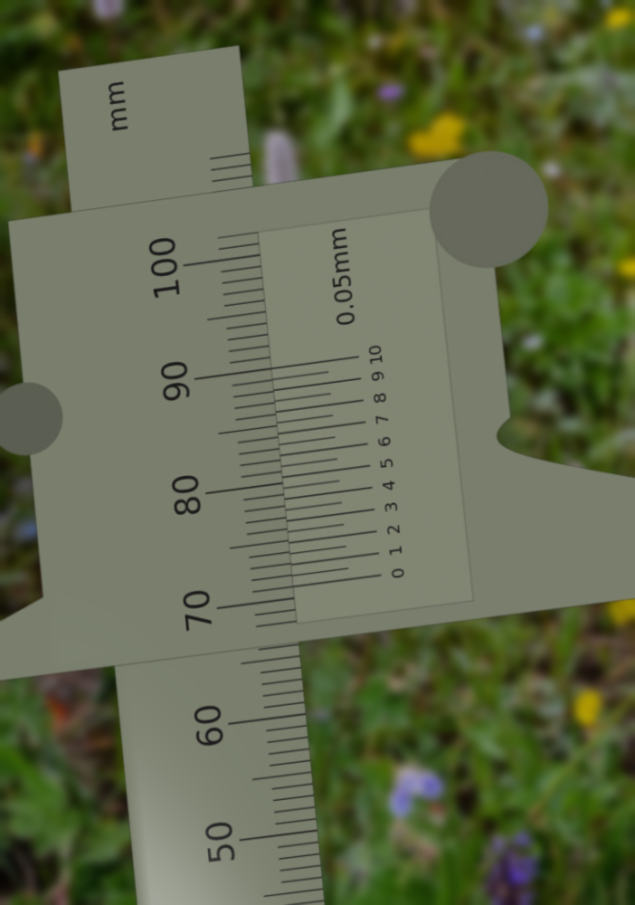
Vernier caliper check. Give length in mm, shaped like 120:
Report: 71.0
